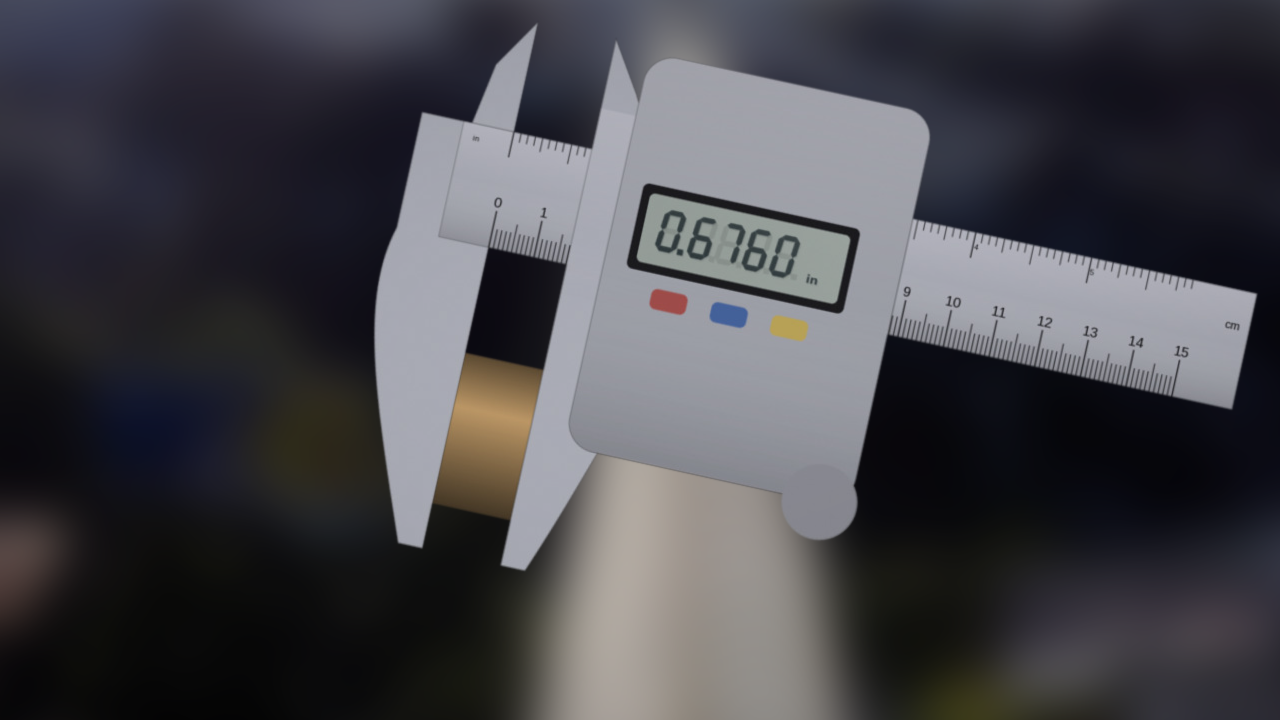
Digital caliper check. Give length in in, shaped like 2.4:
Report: 0.6760
